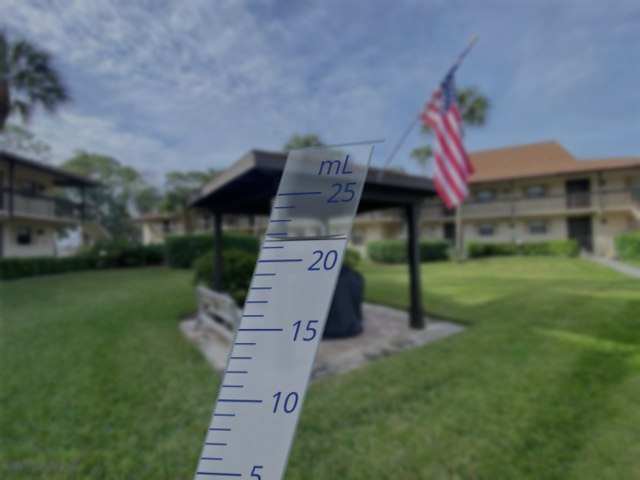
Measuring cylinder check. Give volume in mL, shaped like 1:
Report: 21.5
